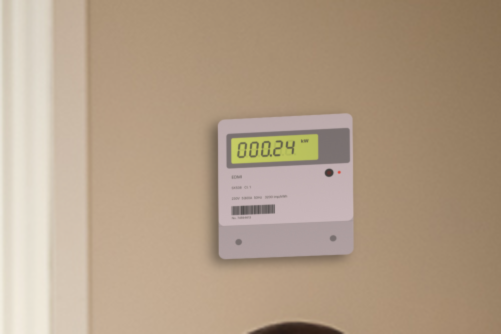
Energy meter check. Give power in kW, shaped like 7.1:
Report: 0.24
